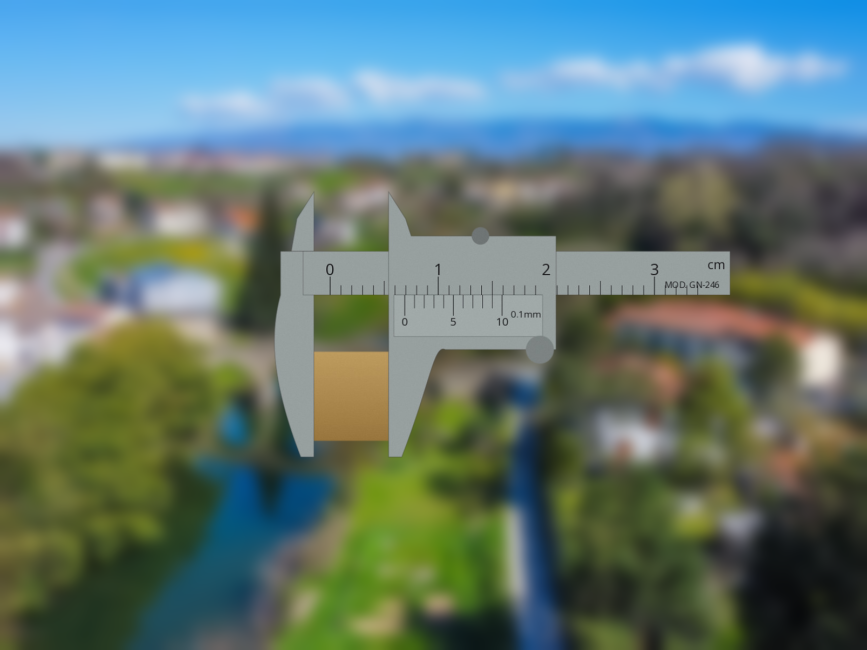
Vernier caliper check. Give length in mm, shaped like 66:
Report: 6.9
